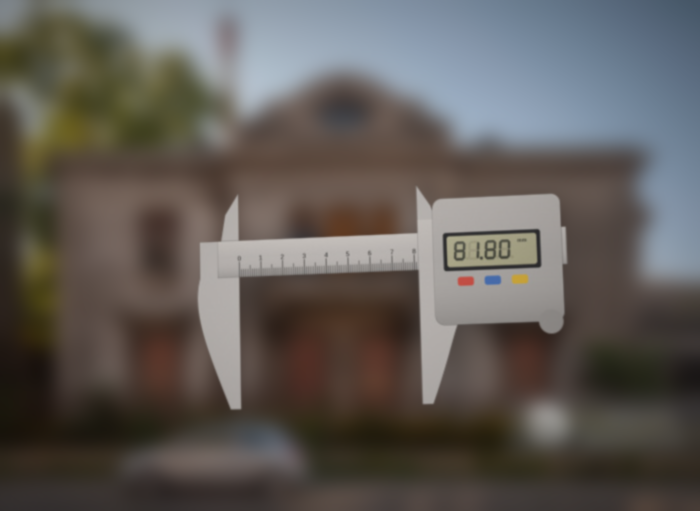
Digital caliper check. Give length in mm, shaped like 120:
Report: 81.80
